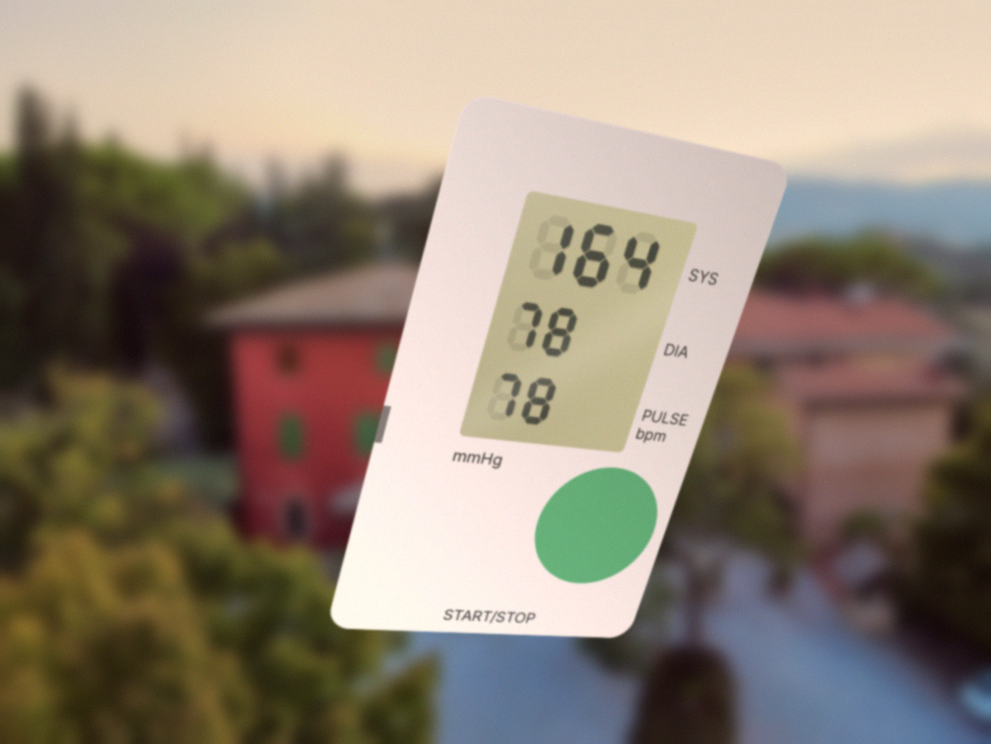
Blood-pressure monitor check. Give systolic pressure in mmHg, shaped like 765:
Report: 164
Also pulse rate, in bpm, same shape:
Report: 78
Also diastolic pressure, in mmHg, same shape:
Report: 78
